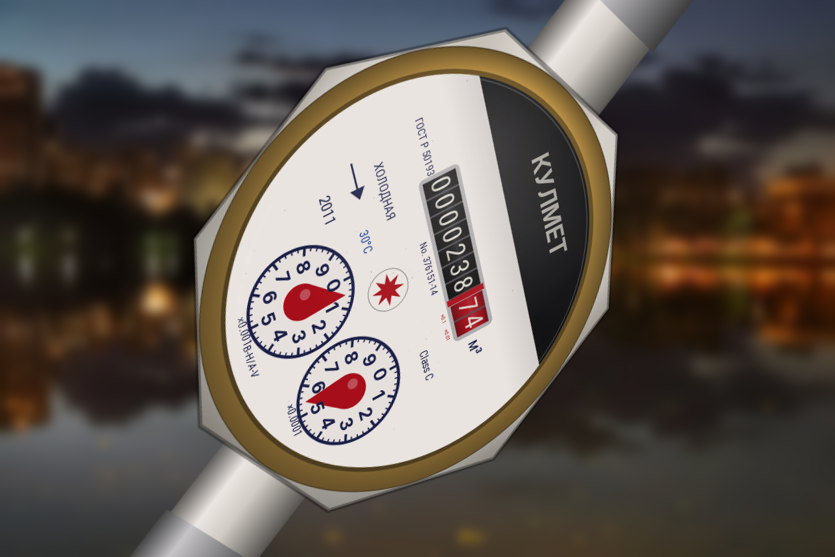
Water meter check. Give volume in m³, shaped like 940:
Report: 238.7405
